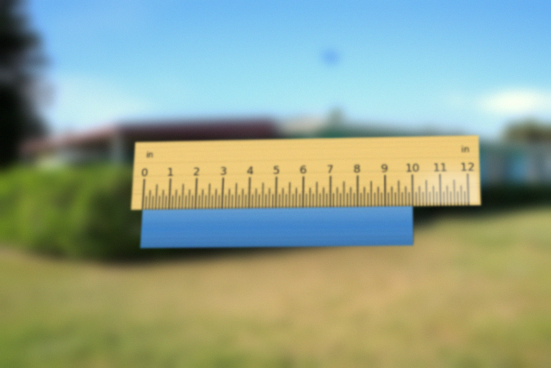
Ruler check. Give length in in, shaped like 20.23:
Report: 10
